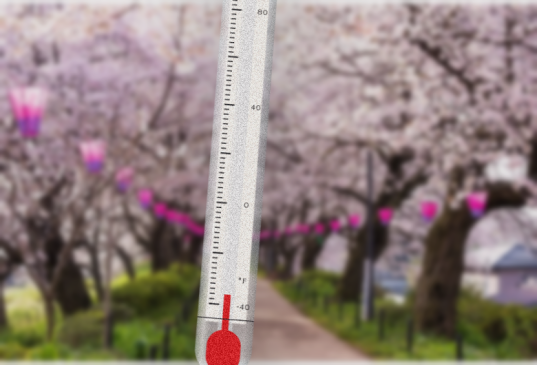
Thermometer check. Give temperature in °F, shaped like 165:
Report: -36
